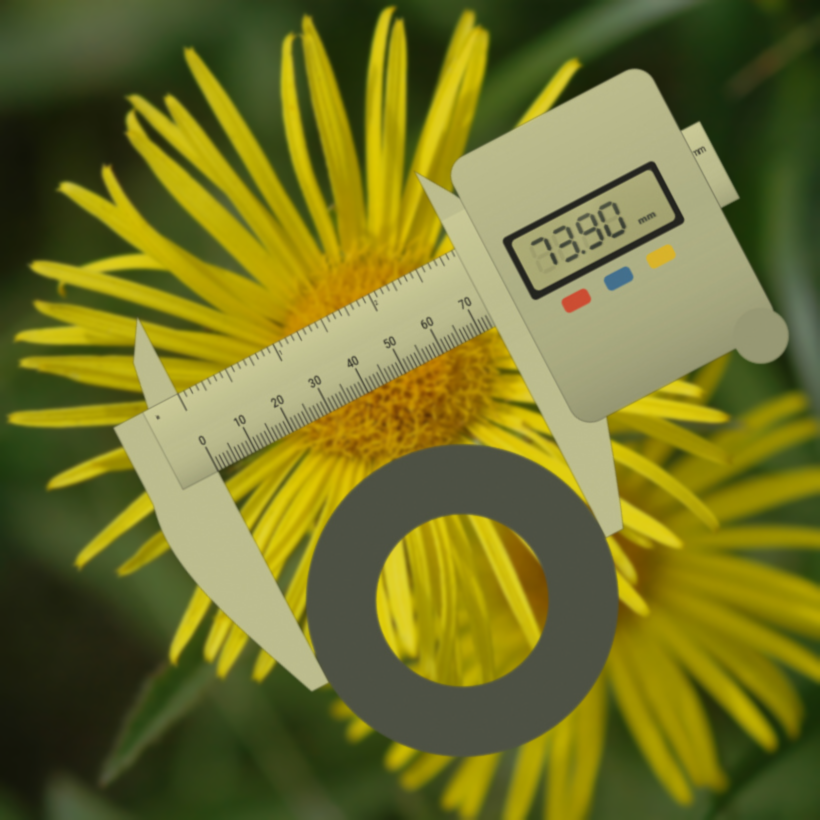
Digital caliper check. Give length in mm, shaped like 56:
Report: 73.90
